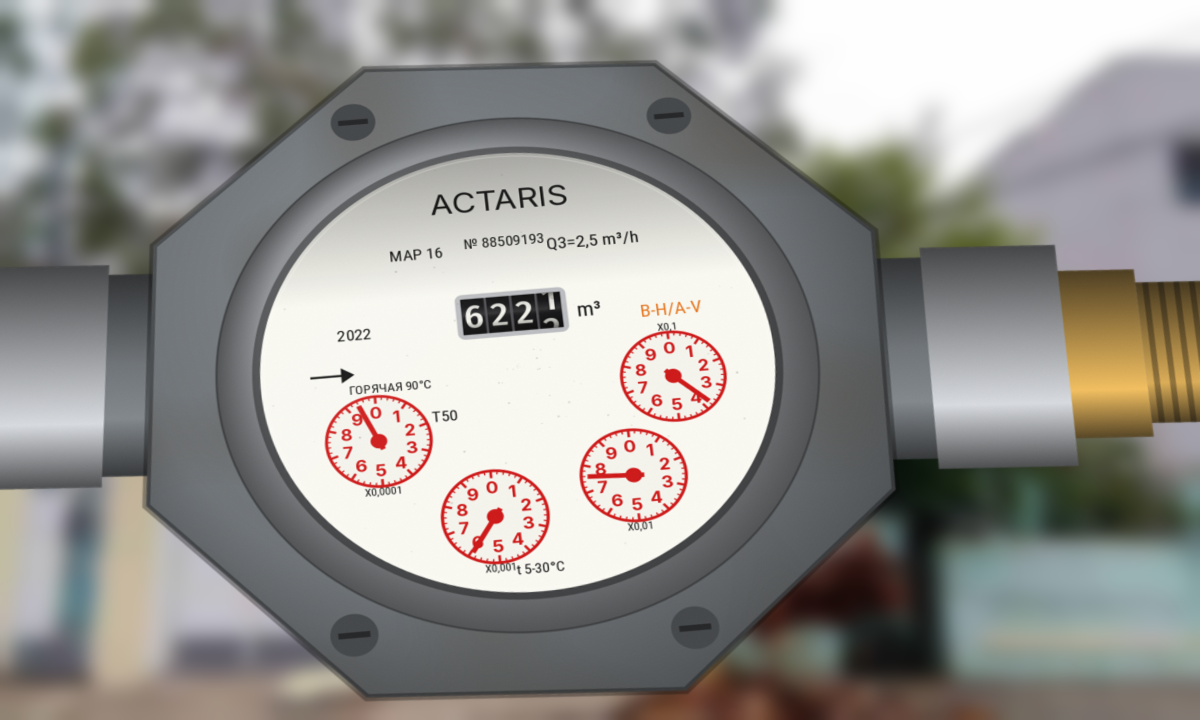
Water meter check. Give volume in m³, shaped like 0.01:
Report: 6221.3759
